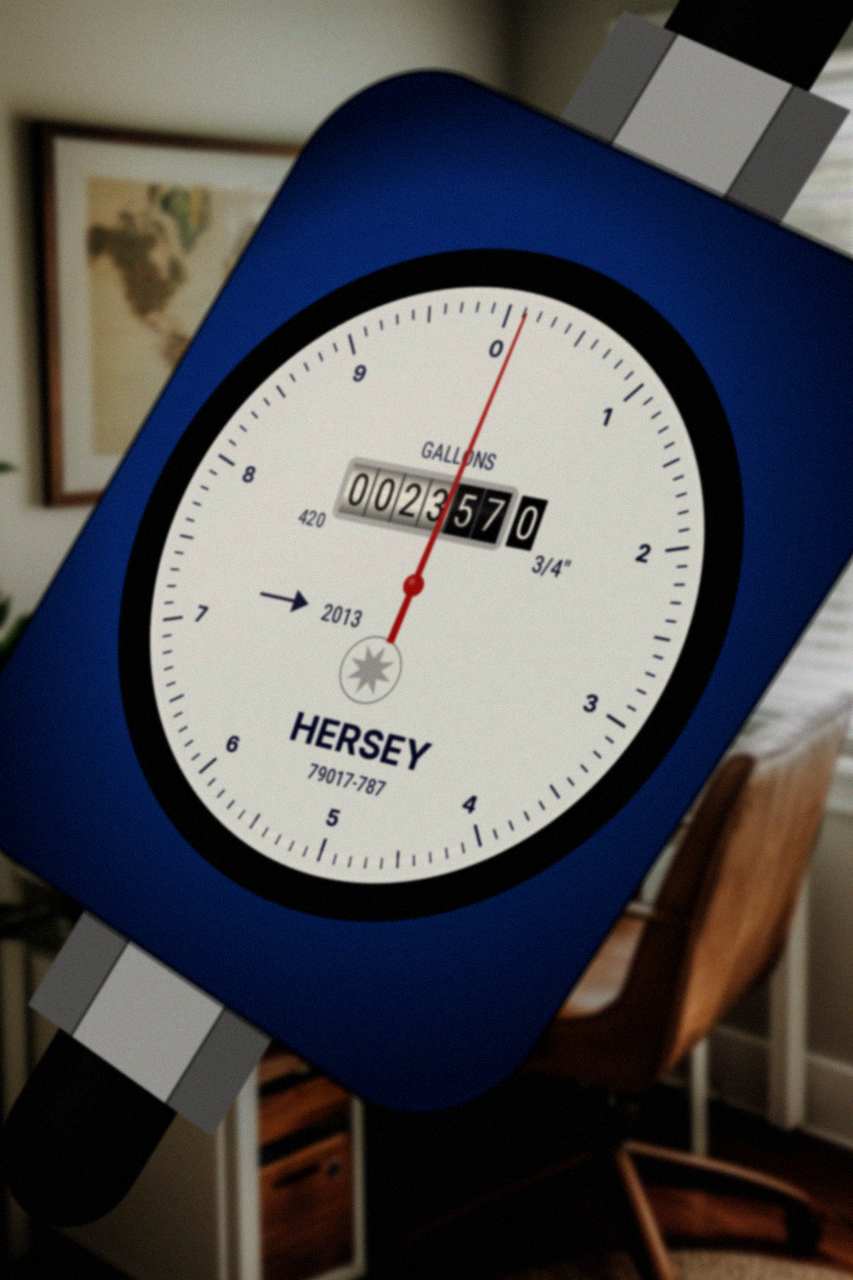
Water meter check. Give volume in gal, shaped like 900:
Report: 23570.1
